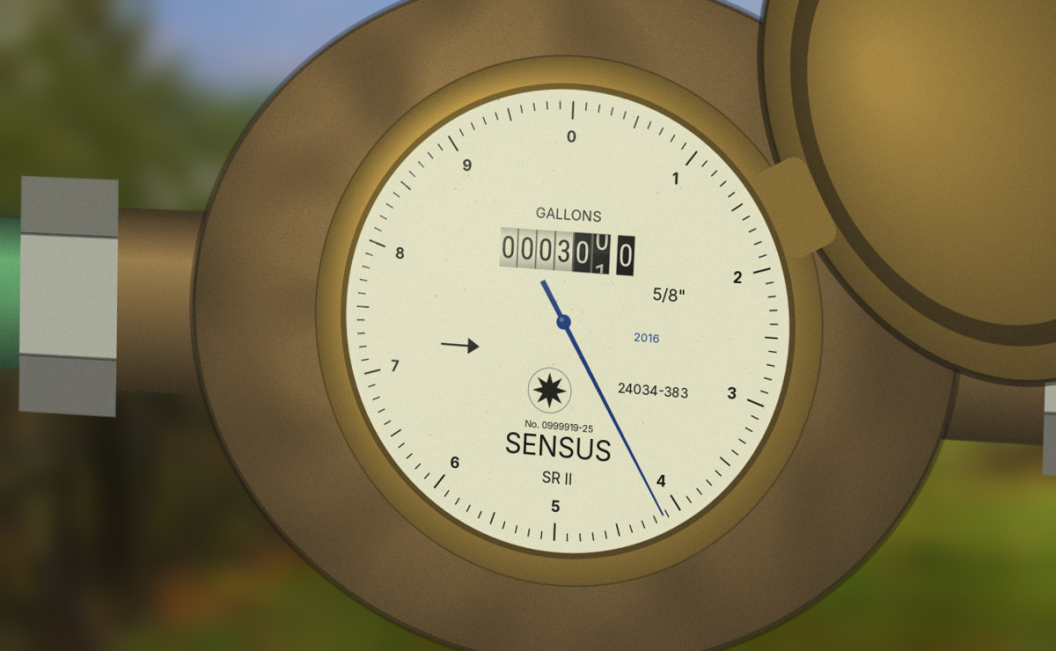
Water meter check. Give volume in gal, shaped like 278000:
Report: 3004.1
